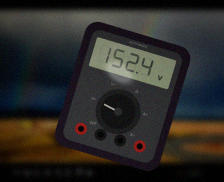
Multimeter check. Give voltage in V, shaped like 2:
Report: 152.4
